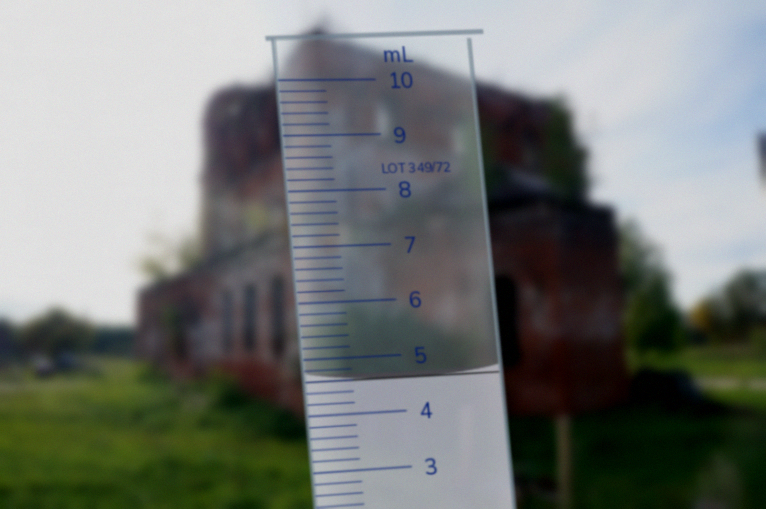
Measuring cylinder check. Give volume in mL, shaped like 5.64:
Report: 4.6
